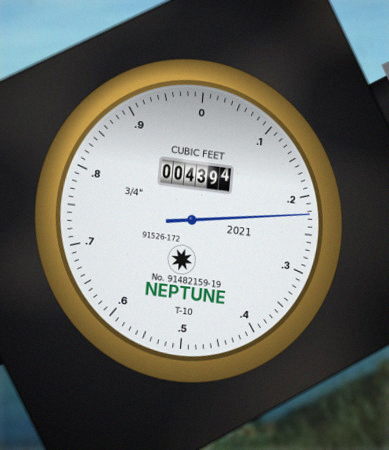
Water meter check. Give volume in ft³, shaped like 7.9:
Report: 4394.22
